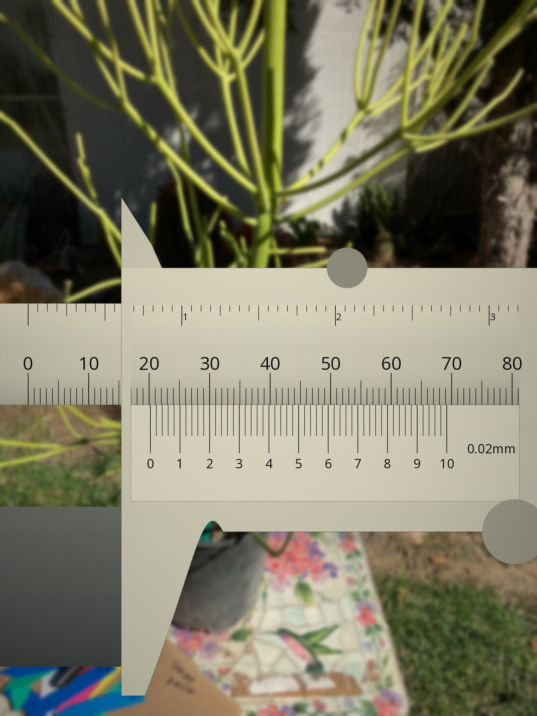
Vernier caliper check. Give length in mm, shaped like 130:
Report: 20.2
